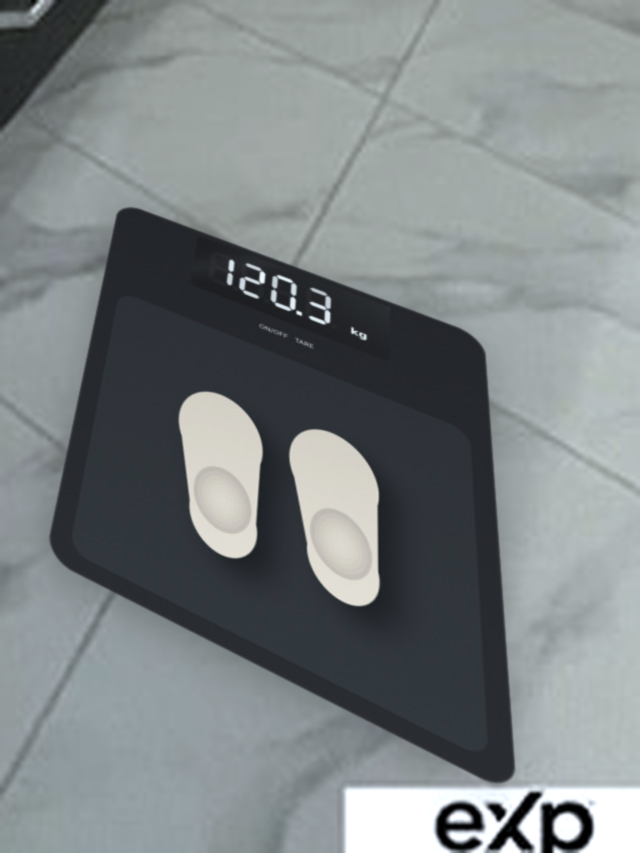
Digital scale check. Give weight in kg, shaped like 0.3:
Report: 120.3
